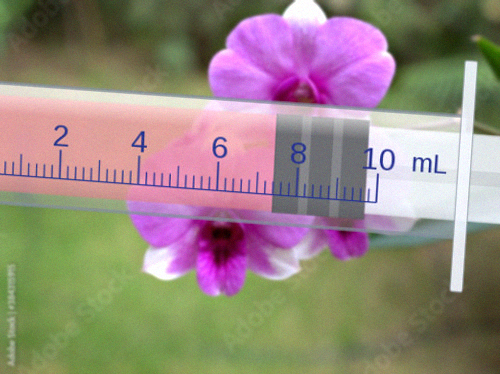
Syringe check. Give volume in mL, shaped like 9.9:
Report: 7.4
